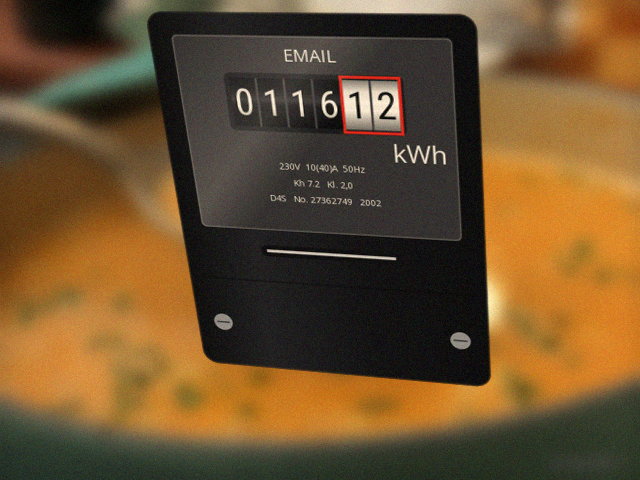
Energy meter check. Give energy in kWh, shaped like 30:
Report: 116.12
